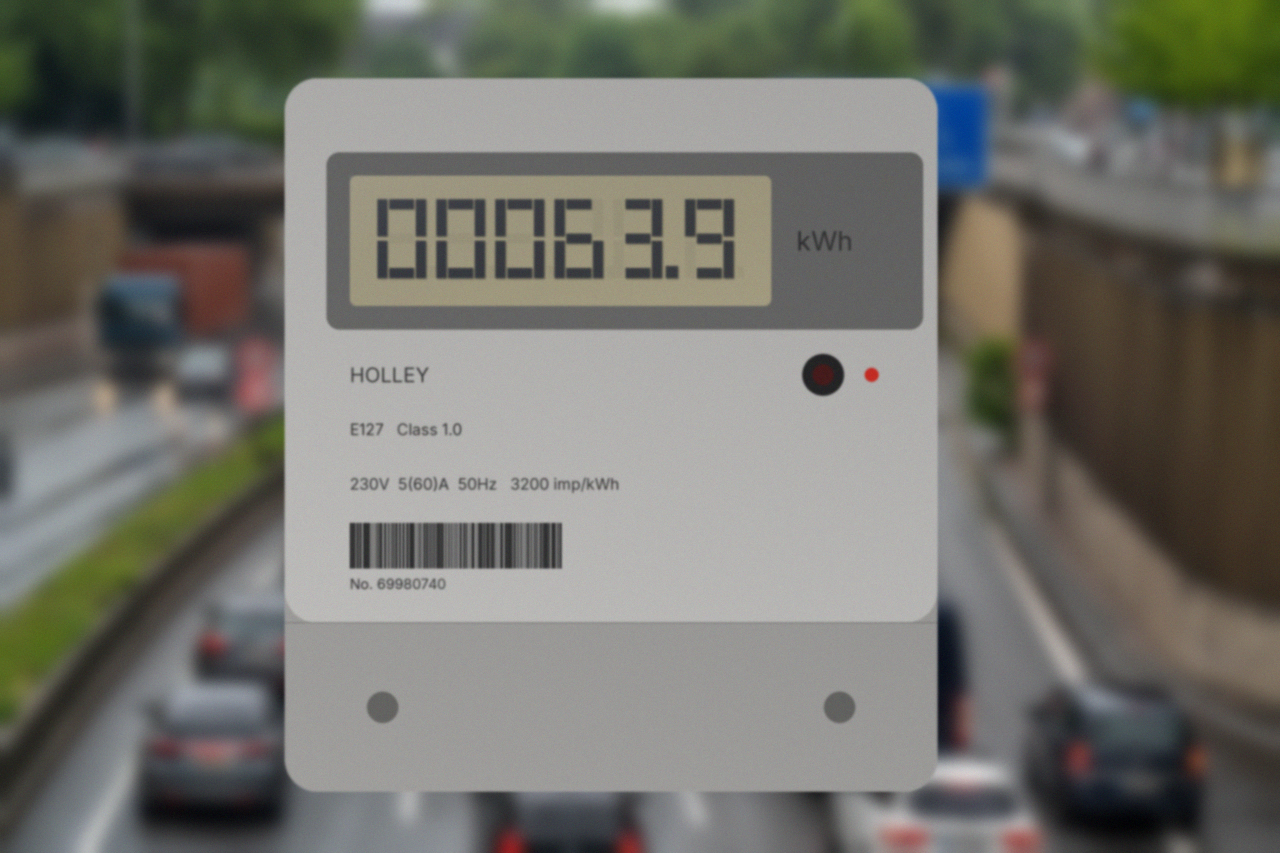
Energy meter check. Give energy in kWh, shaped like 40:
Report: 63.9
